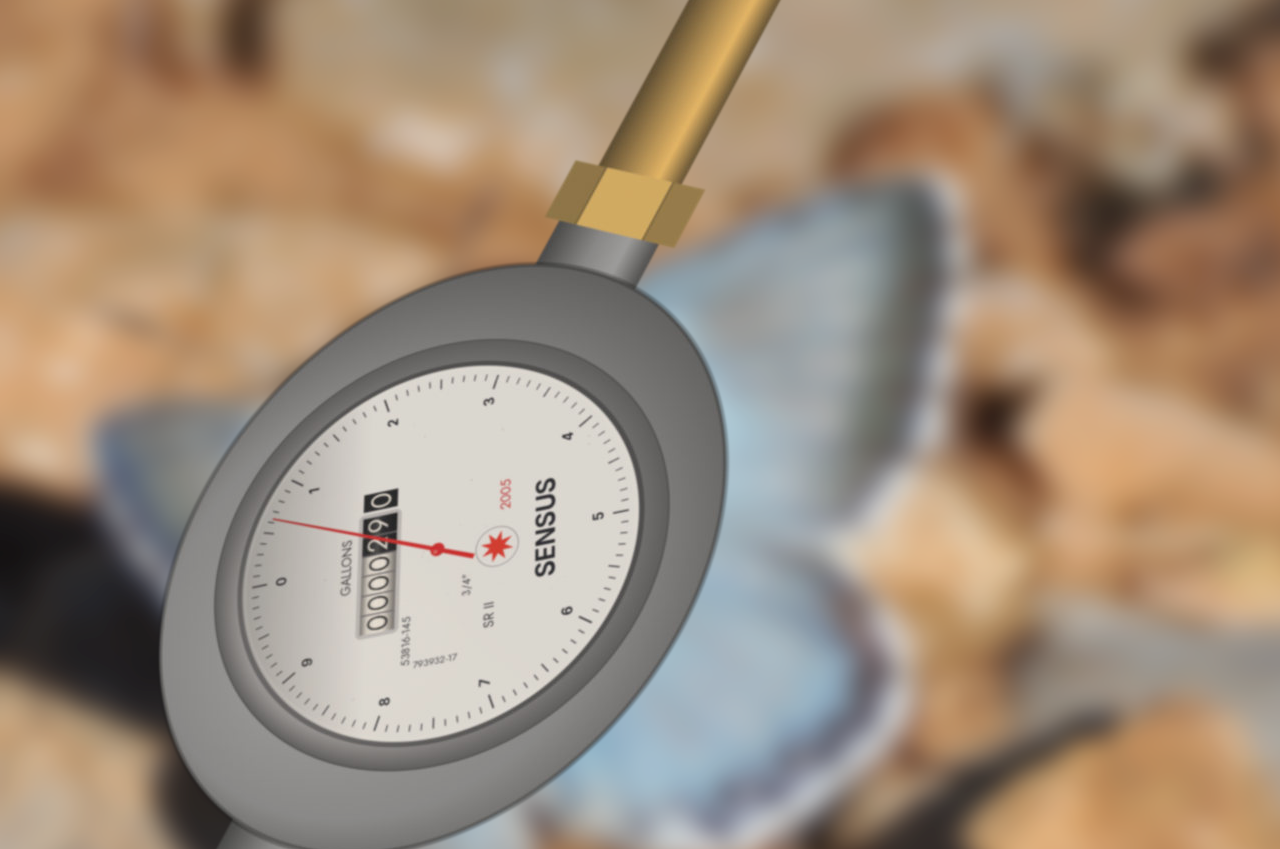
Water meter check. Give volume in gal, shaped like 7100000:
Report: 290.6
